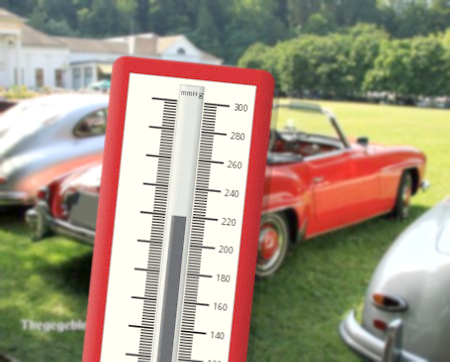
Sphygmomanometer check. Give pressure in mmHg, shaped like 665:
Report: 220
